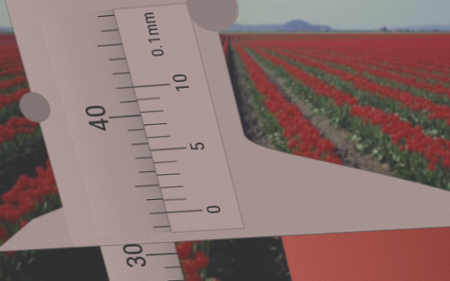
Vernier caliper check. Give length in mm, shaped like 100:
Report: 33.0
